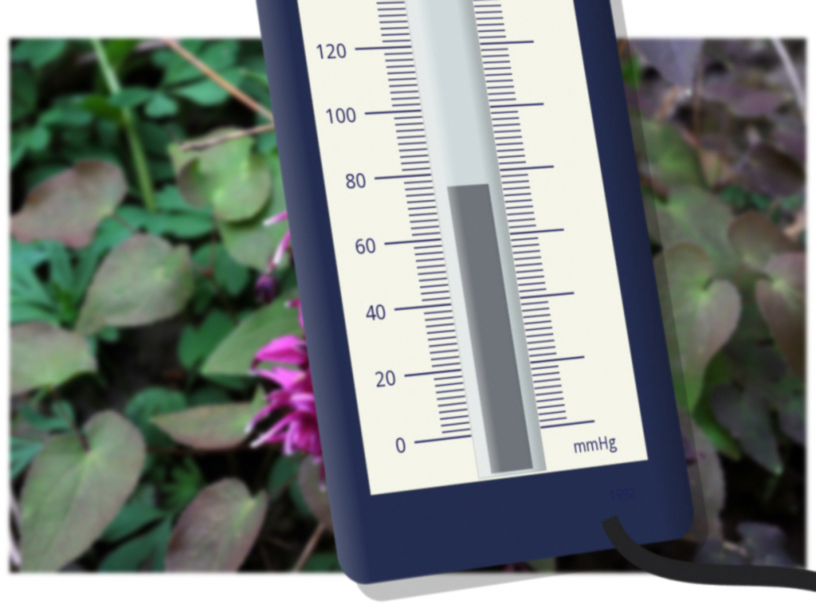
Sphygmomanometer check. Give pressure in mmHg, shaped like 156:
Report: 76
